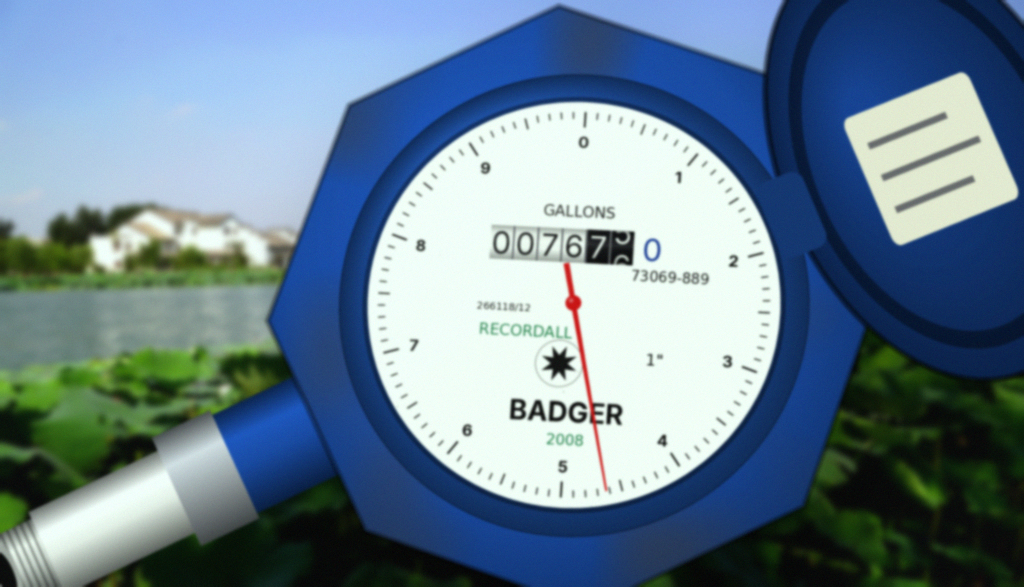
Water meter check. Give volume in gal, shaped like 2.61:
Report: 76754.6
